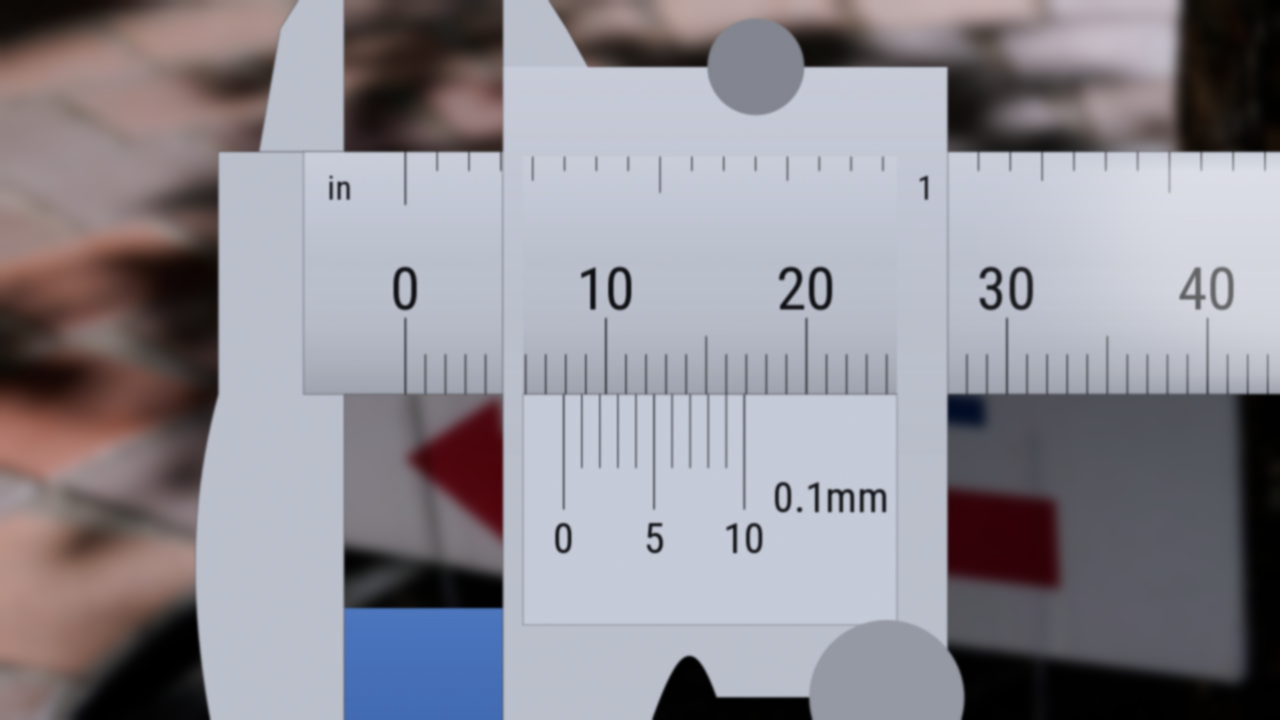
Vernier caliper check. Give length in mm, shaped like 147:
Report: 7.9
